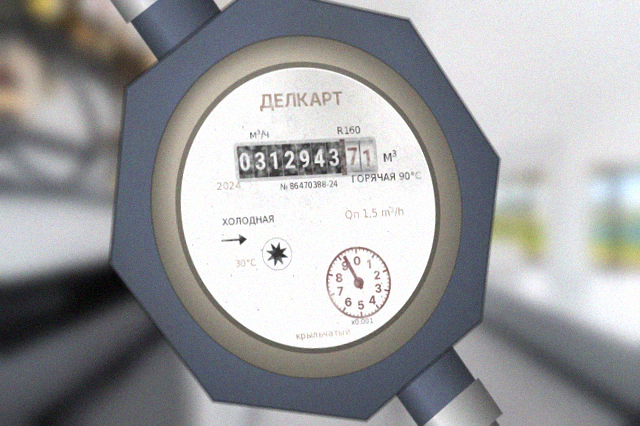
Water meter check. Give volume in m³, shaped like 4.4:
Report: 312943.709
